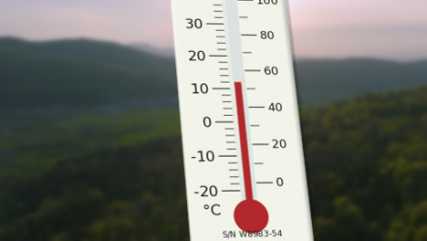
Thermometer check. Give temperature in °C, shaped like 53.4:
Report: 12
